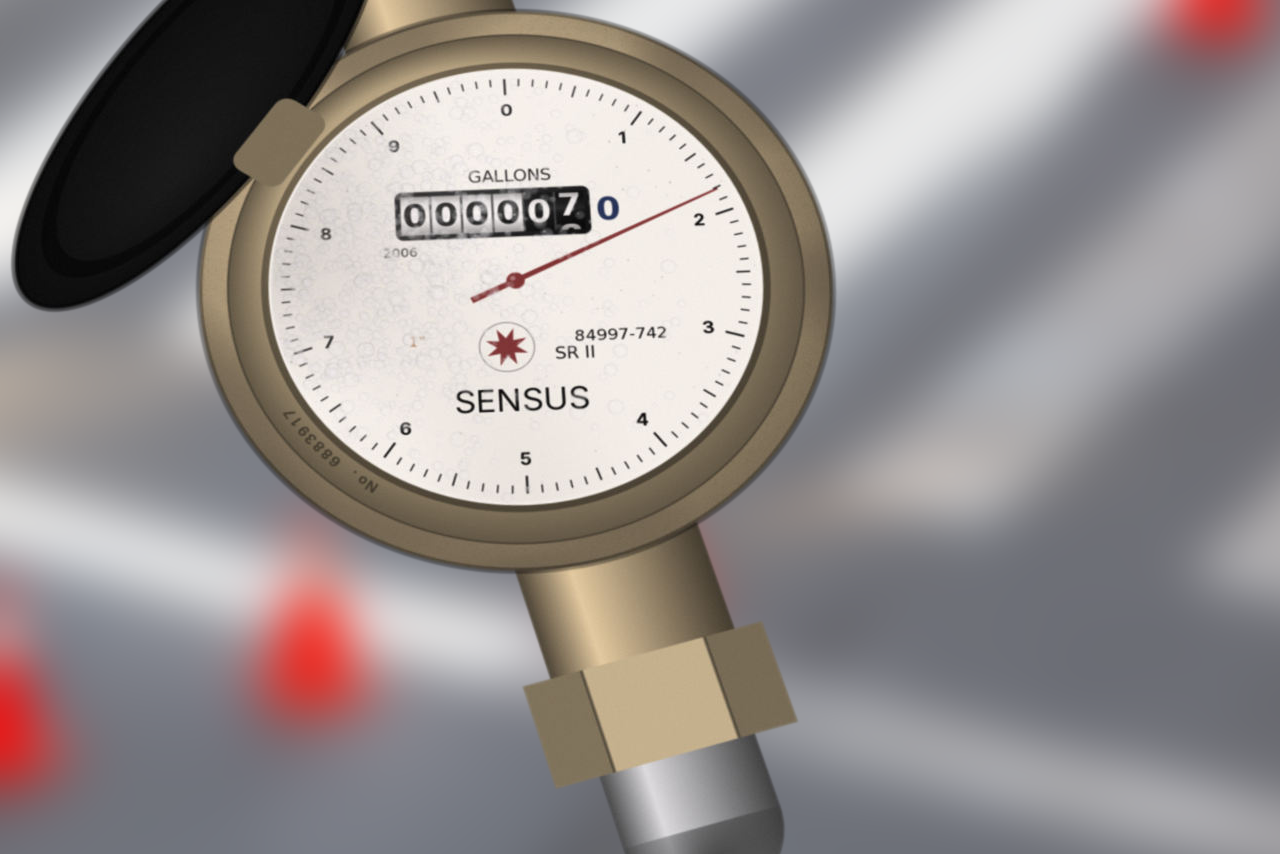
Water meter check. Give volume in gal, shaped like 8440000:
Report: 71.8
